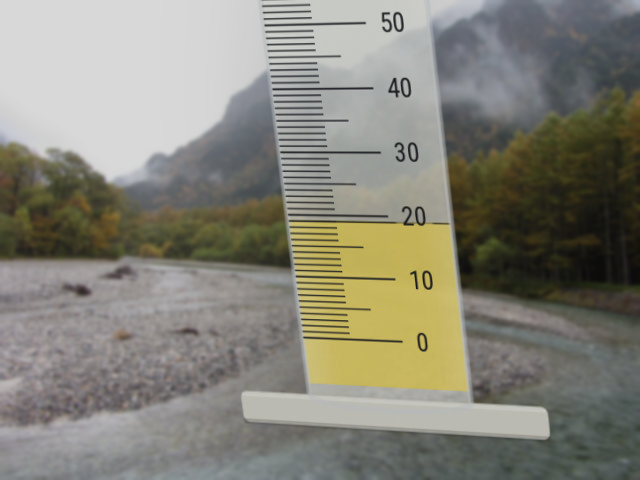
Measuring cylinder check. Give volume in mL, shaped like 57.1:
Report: 19
